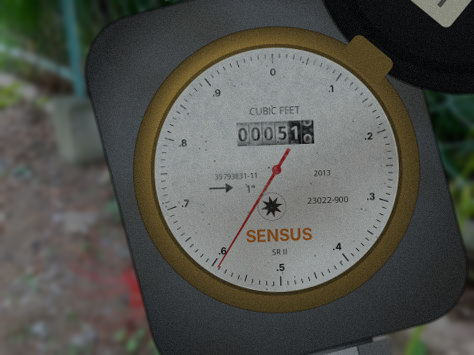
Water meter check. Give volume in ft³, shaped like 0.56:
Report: 518.59
